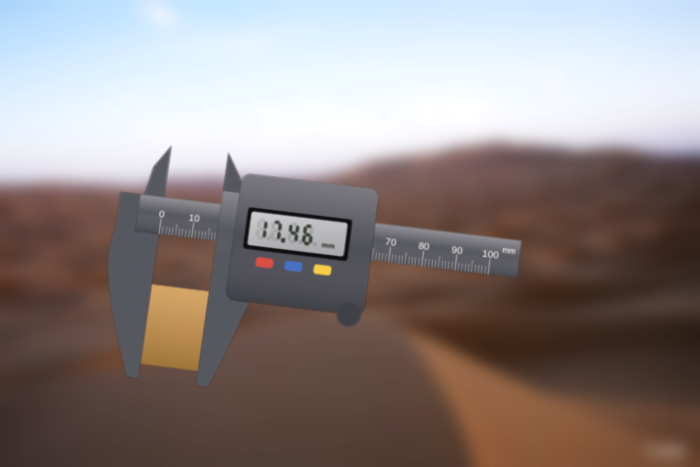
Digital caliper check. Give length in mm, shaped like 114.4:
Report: 17.46
